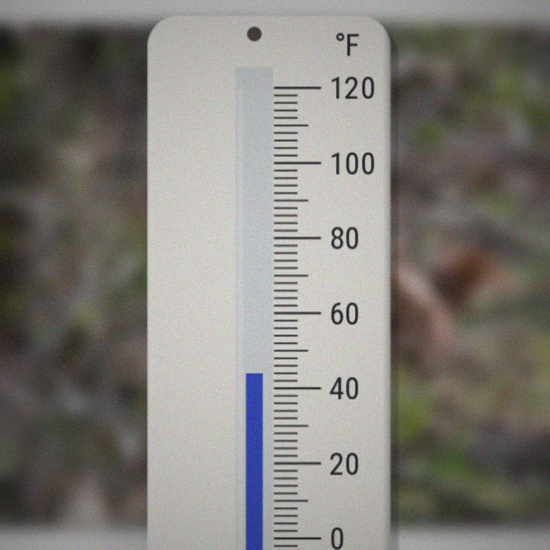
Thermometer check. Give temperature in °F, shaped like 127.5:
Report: 44
